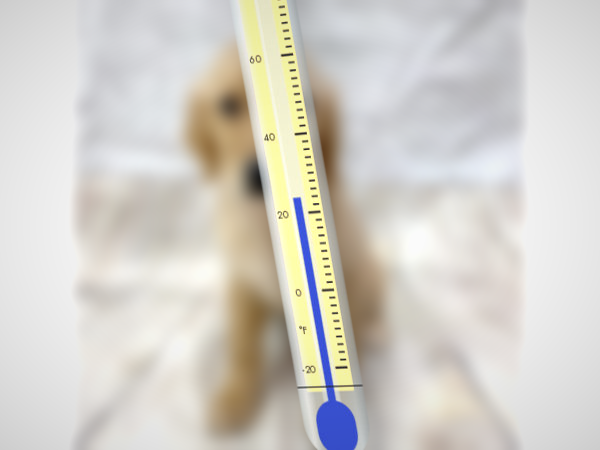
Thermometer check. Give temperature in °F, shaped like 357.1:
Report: 24
